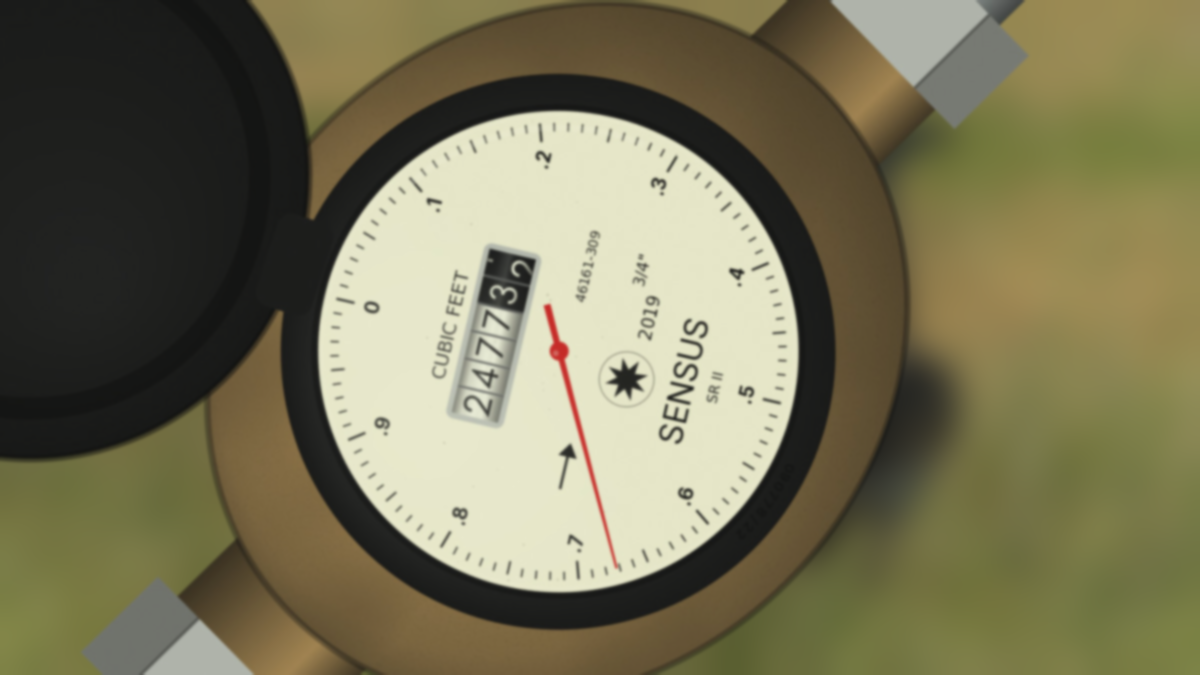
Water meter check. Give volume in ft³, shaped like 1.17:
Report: 247731.67
